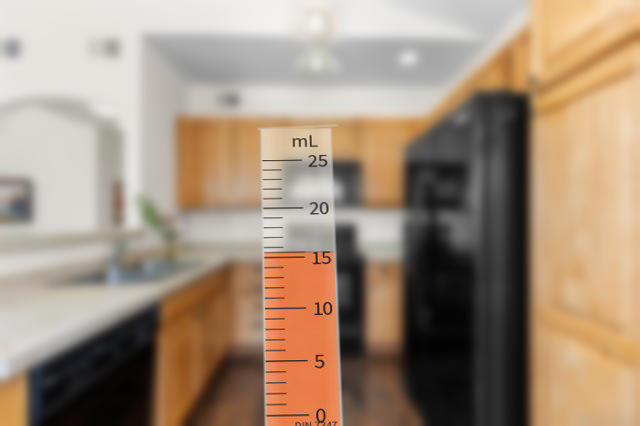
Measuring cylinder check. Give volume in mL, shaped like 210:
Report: 15.5
